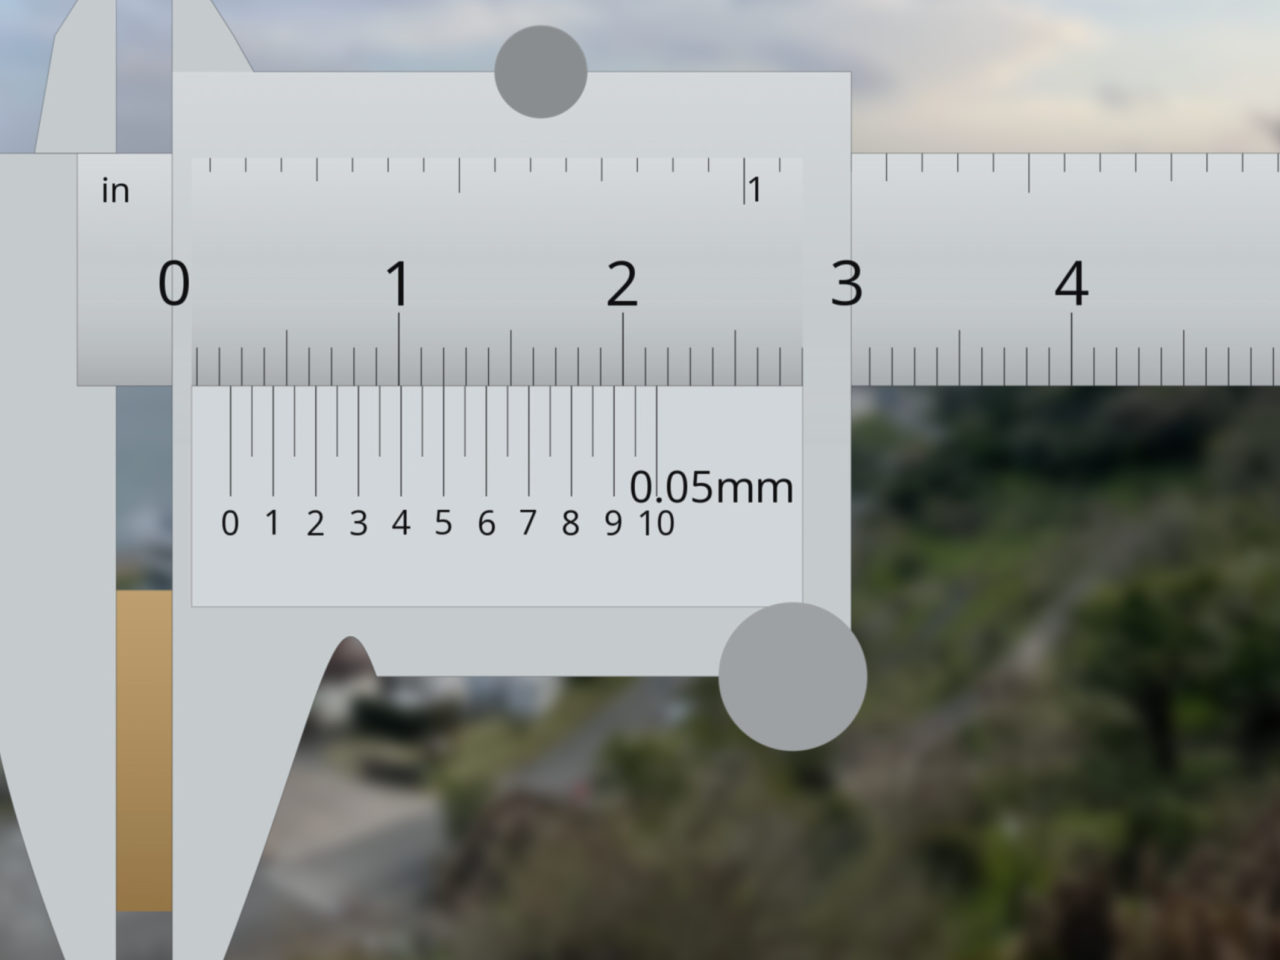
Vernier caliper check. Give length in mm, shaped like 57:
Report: 2.5
